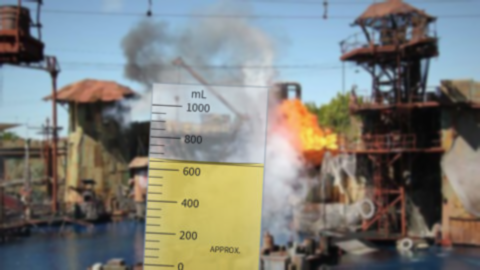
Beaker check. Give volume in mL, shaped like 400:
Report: 650
